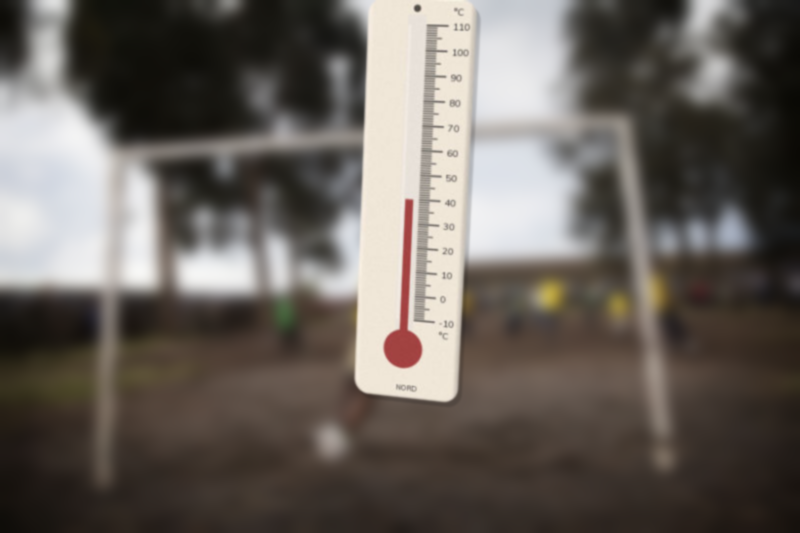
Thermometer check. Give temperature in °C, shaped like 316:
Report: 40
